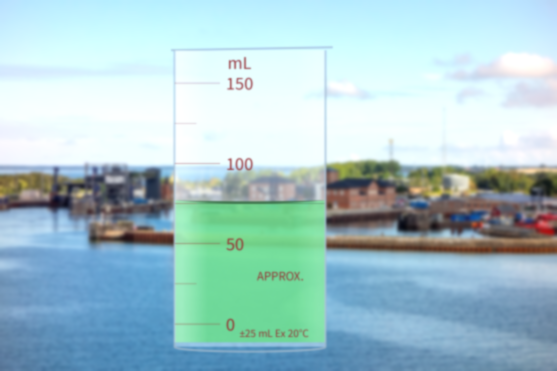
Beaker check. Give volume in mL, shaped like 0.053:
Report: 75
